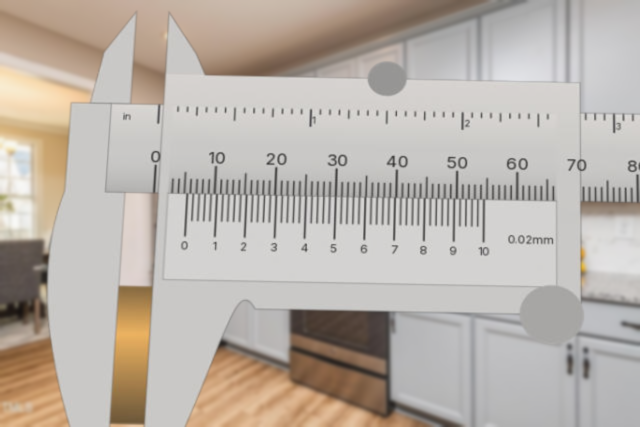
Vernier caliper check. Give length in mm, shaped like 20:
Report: 5.5
